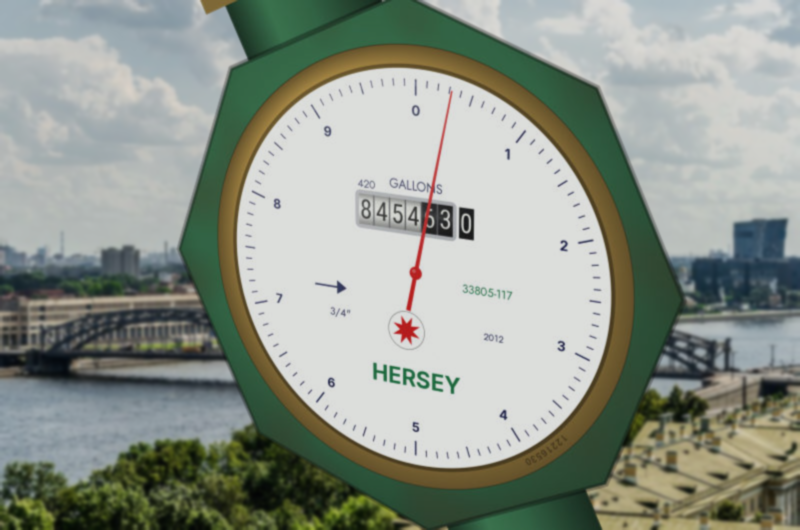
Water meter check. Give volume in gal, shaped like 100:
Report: 8454630.3
